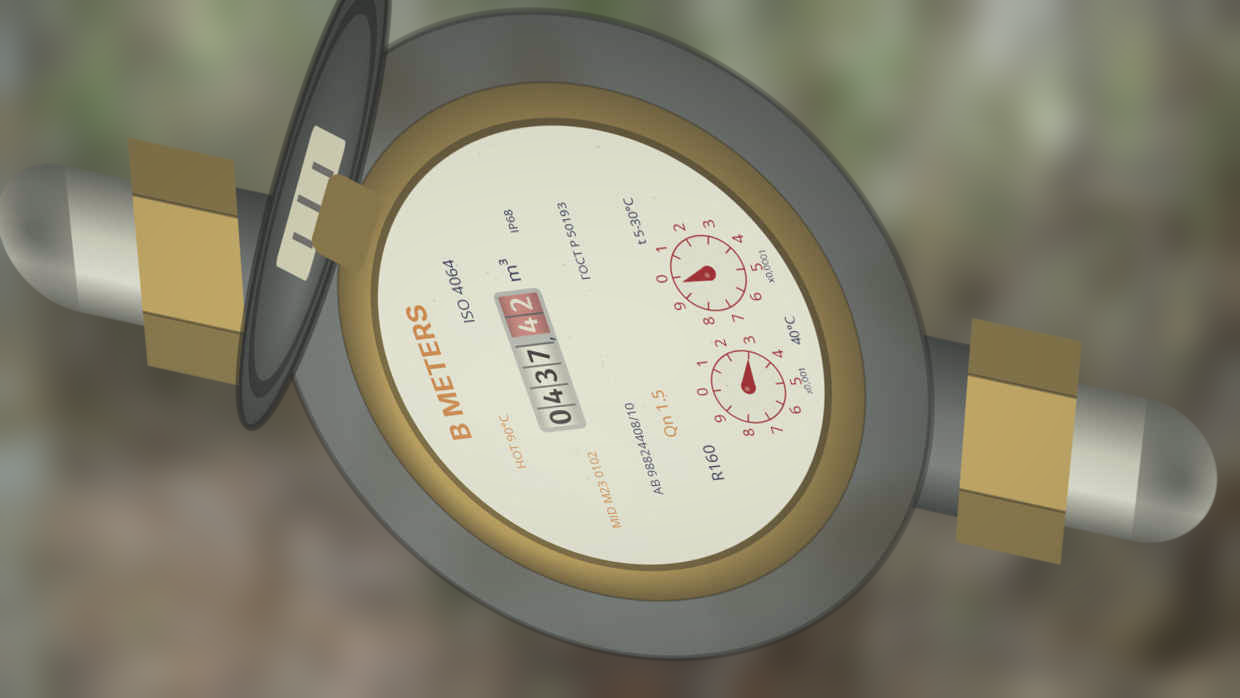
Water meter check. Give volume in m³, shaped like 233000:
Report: 437.4229
